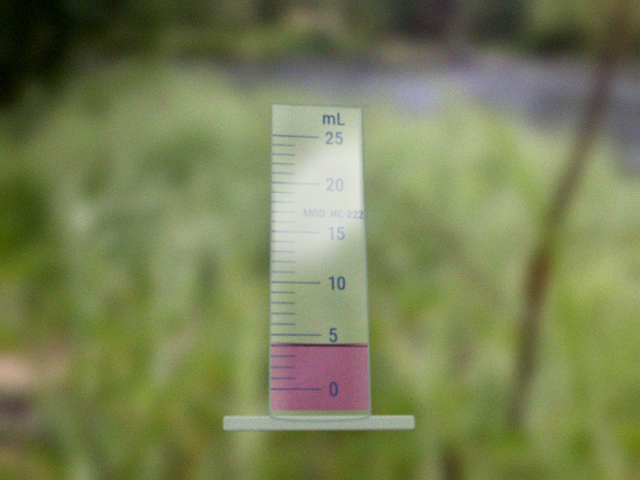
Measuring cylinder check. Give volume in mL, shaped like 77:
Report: 4
